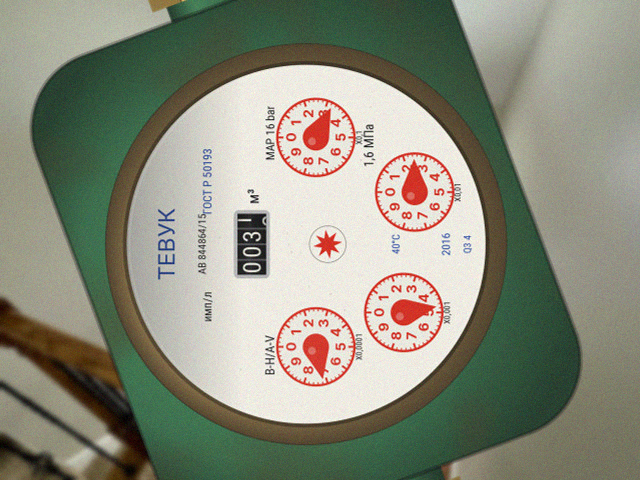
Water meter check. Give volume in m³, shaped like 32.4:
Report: 31.3247
